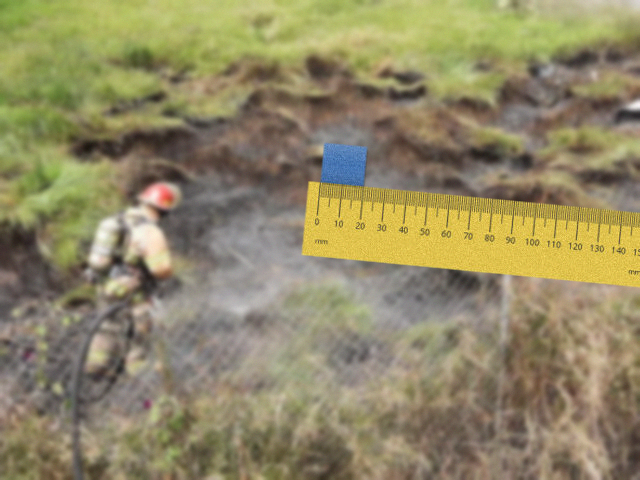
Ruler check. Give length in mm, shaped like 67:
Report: 20
